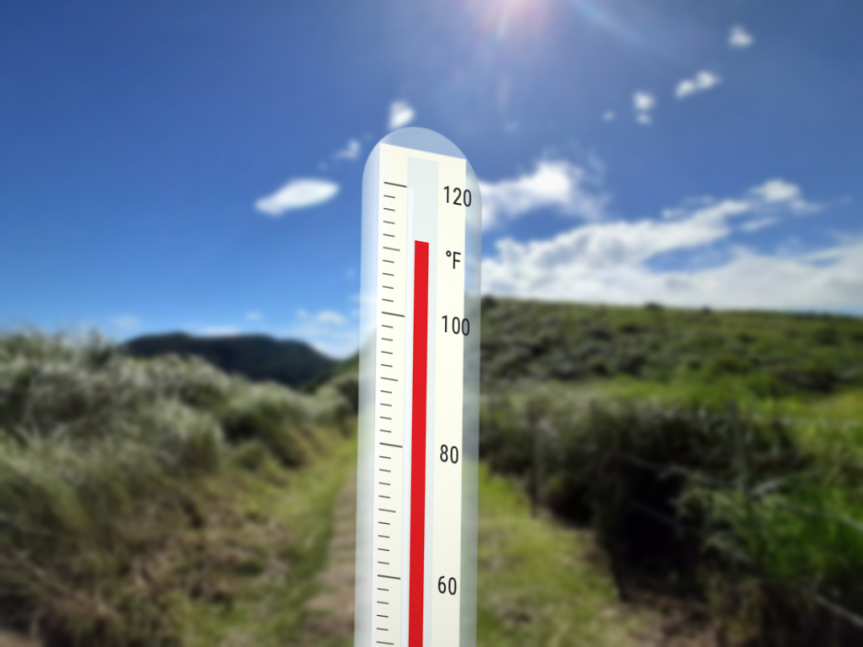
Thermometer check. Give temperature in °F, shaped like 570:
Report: 112
